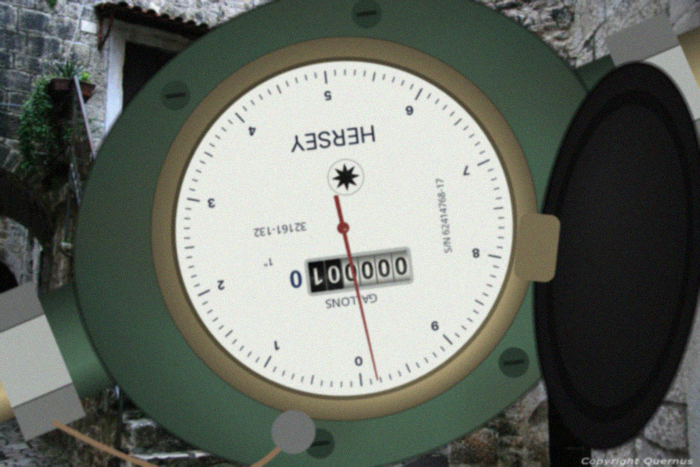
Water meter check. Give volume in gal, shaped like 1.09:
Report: 9.8
